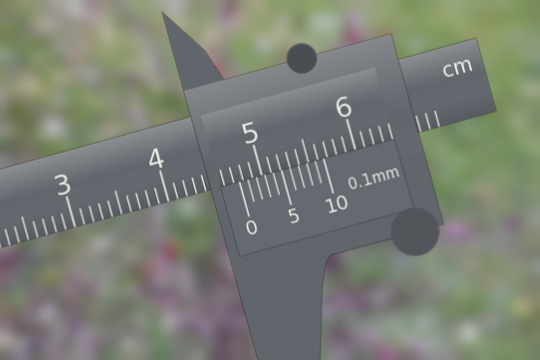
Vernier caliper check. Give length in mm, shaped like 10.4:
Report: 47.6
